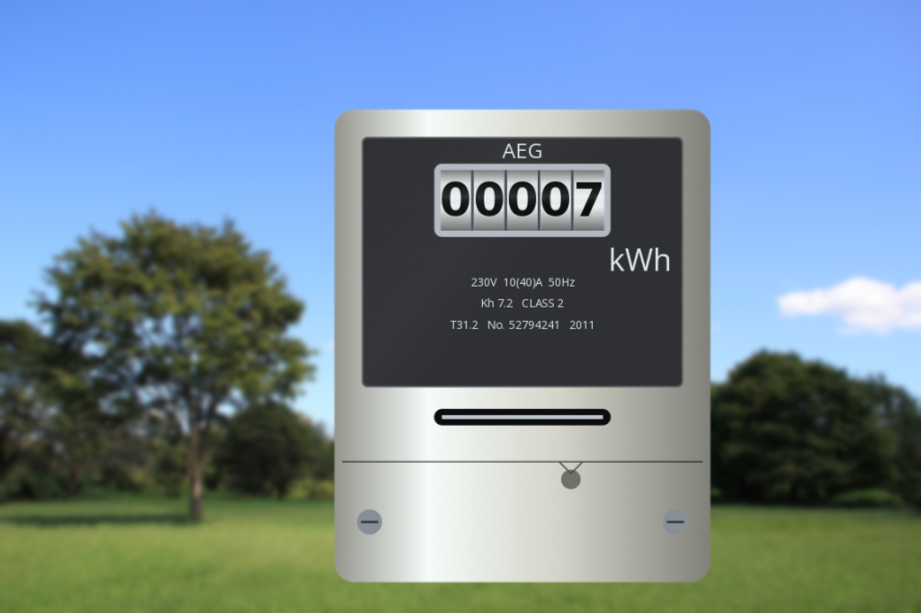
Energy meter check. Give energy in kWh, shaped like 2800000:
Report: 7
